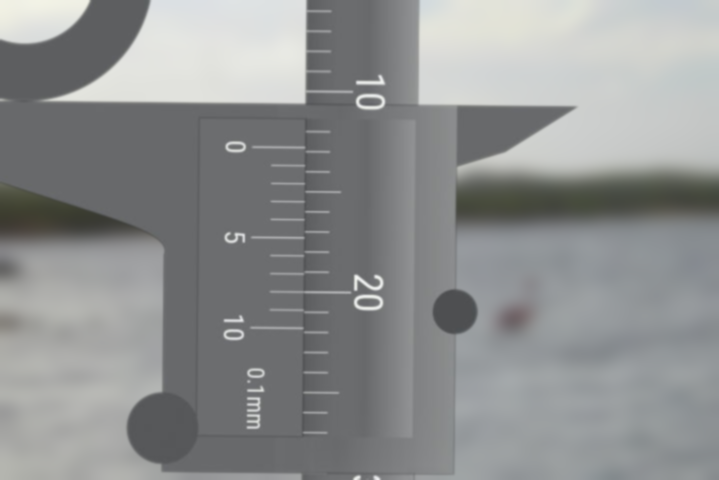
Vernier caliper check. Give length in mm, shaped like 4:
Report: 12.8
